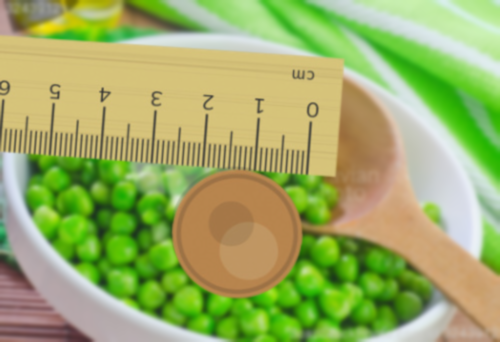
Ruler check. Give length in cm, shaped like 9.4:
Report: 2.5
